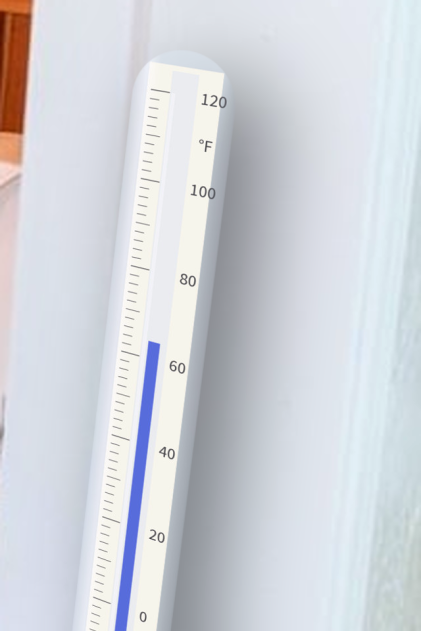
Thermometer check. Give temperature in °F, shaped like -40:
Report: 64
